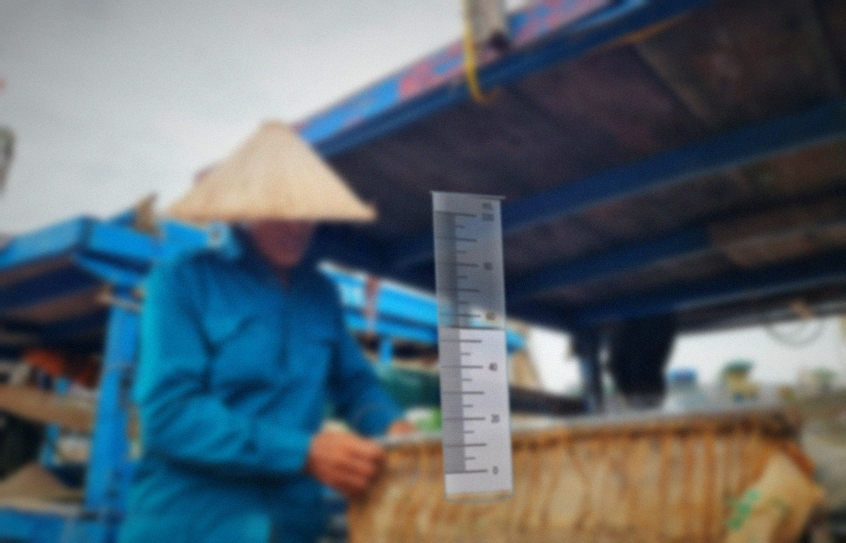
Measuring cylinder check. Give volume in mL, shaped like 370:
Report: 55
